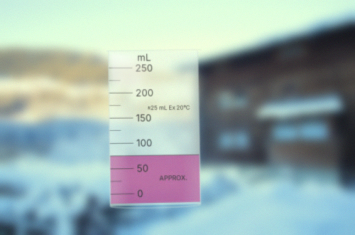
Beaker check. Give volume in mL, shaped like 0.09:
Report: 75
